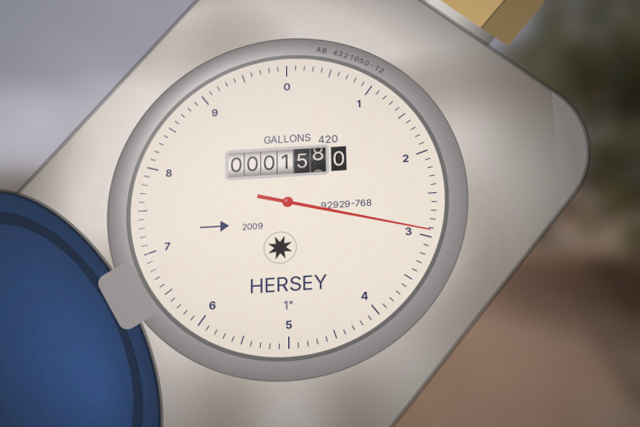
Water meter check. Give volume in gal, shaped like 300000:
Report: 1582.9
